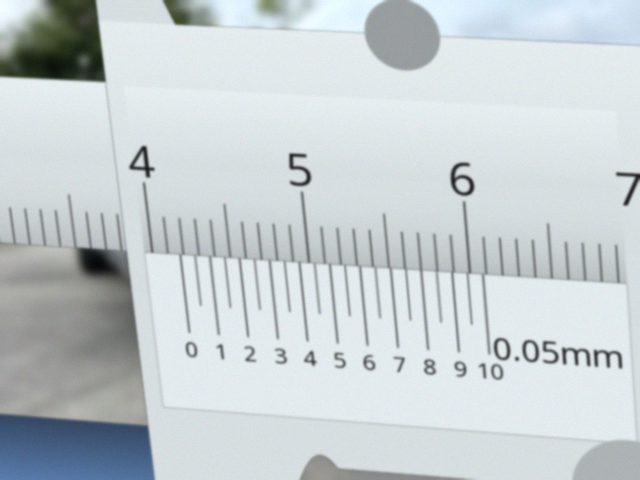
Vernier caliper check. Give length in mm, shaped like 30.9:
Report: 41.8
